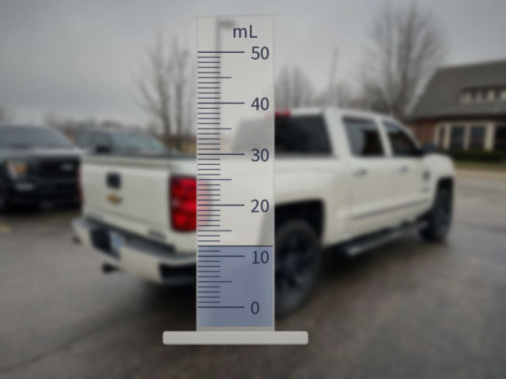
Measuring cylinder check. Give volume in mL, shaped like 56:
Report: 12
